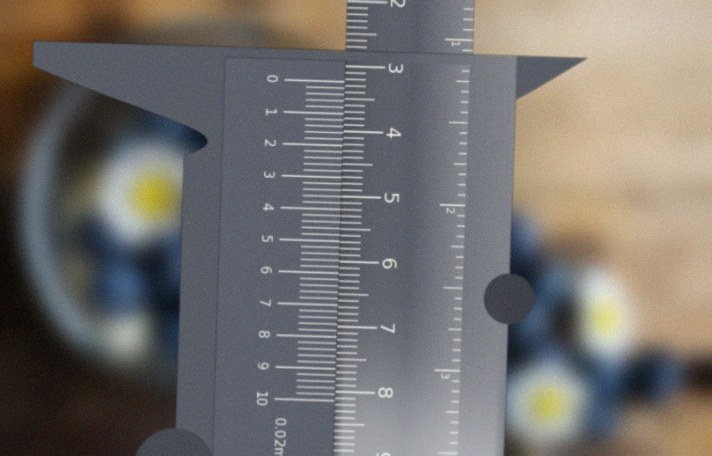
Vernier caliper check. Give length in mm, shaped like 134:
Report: 32.4
